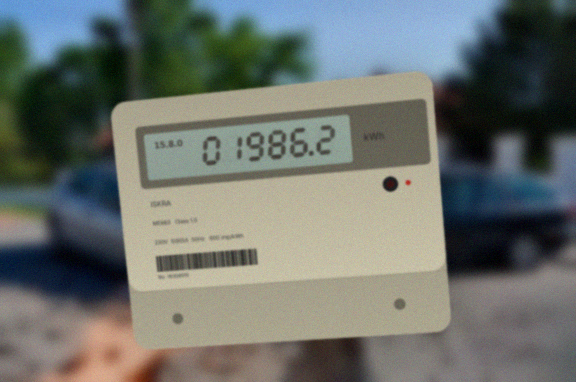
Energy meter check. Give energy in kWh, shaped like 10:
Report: 1986.2
